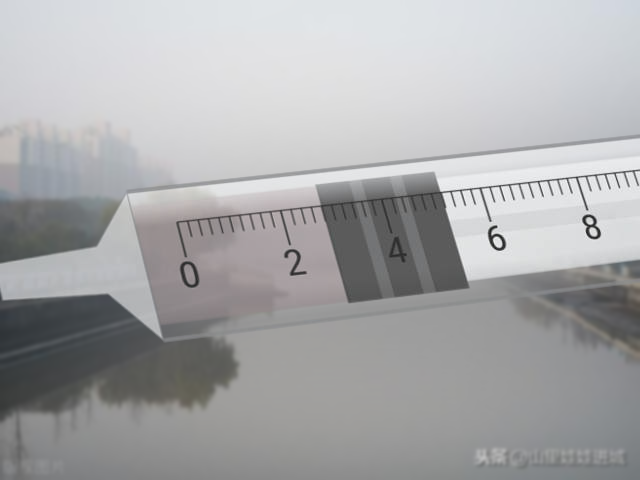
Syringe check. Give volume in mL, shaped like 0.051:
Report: 2.8
